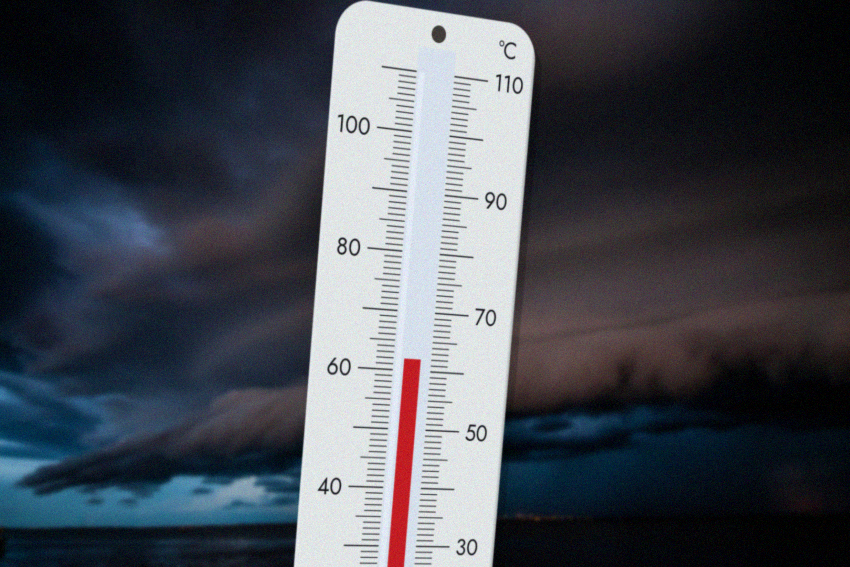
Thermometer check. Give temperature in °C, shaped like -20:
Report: 62
